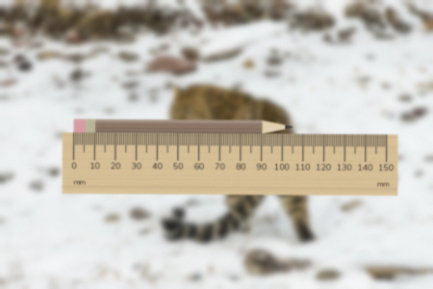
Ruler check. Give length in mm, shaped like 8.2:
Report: 105
